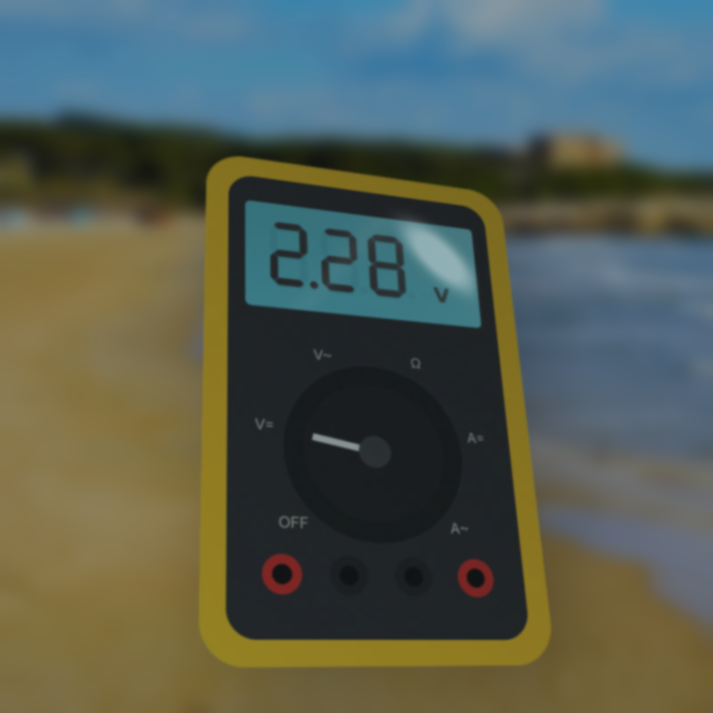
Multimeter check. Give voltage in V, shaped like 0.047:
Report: 2.28
